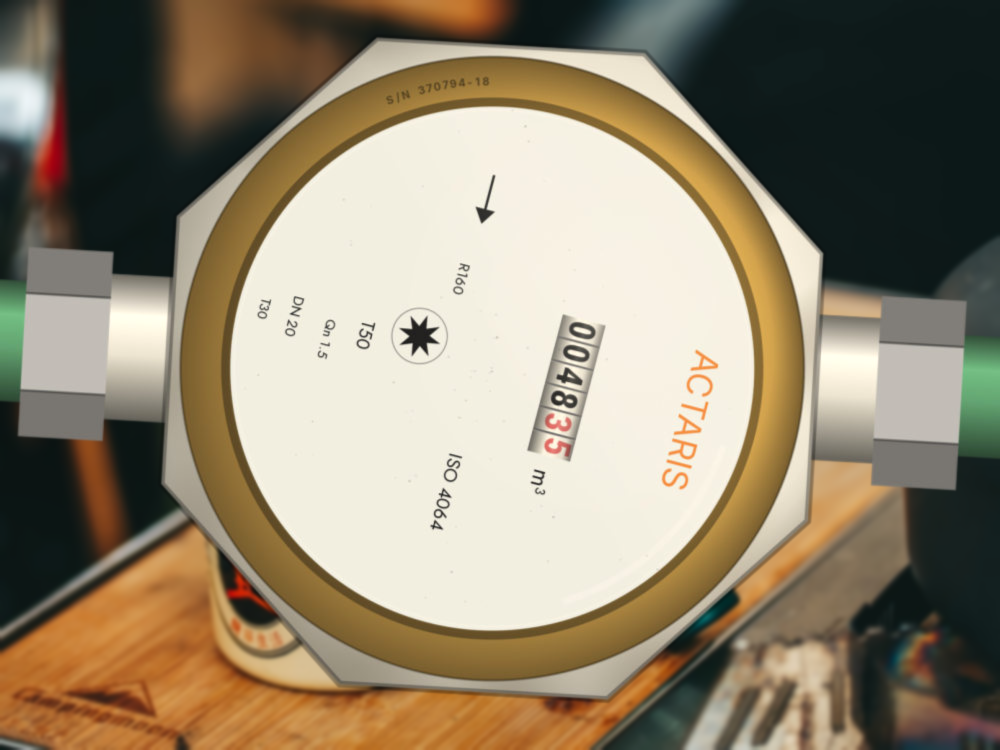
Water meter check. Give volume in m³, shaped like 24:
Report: 48.35
